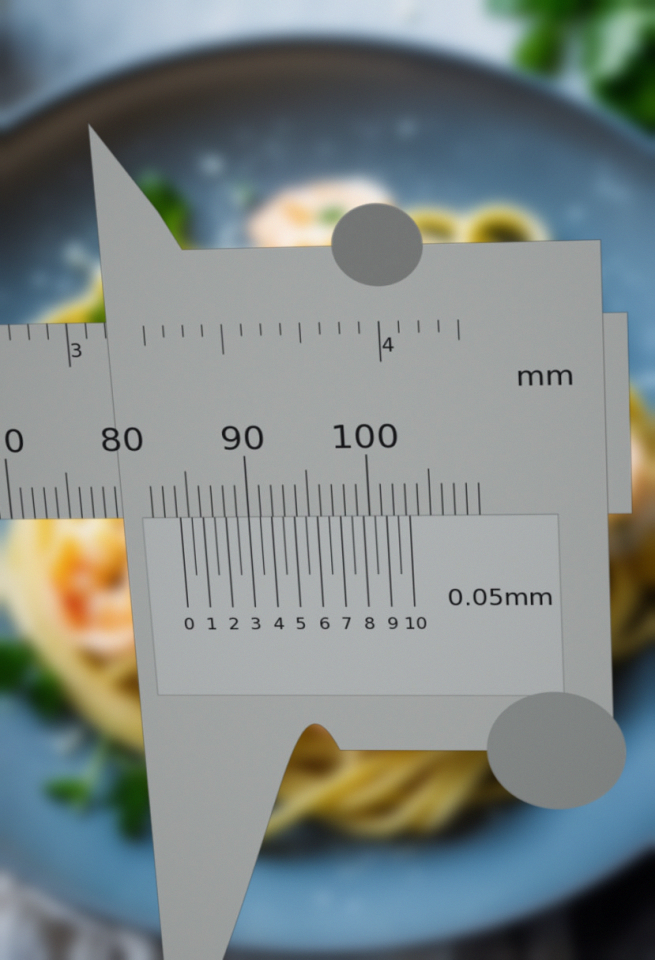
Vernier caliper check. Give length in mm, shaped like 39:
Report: 84.3
